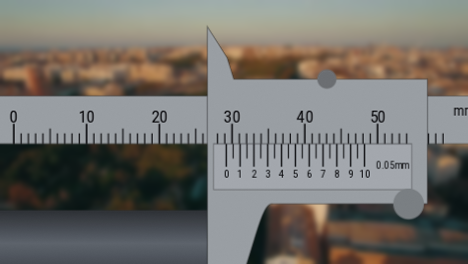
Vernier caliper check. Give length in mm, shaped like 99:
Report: 29.2
